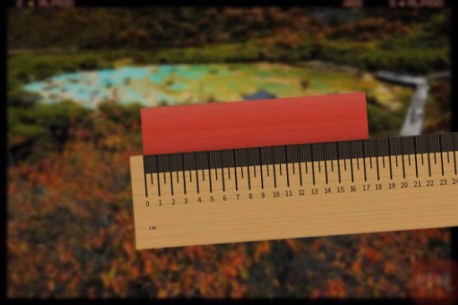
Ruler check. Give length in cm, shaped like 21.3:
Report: 17.5
